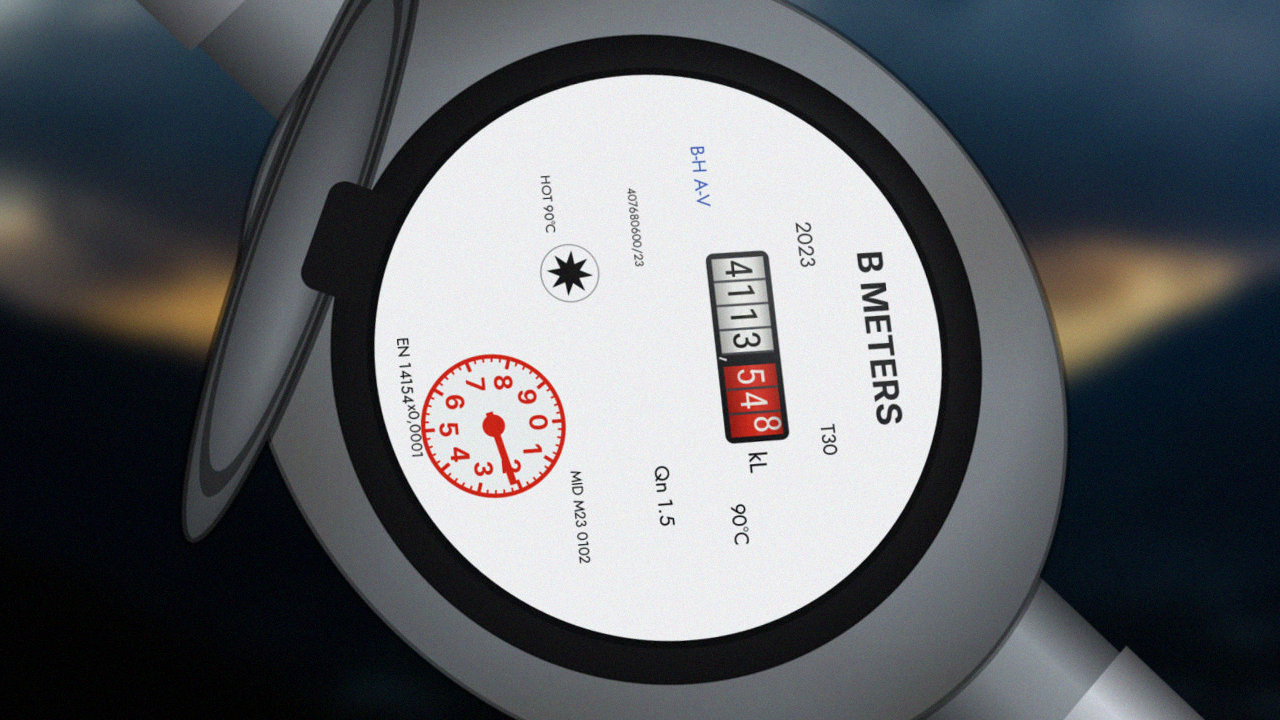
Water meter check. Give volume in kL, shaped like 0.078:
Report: 4113.5482
